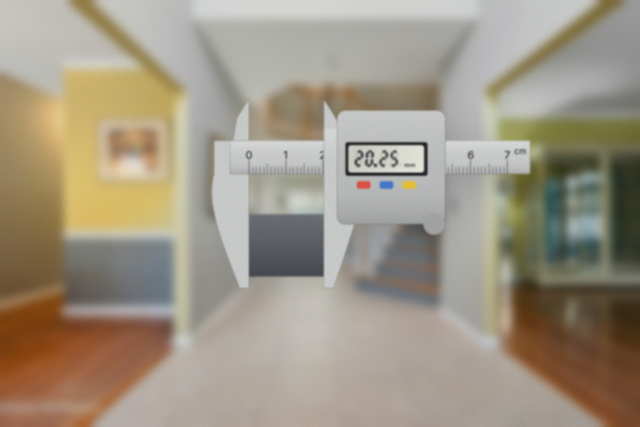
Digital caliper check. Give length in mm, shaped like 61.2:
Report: 20.25
